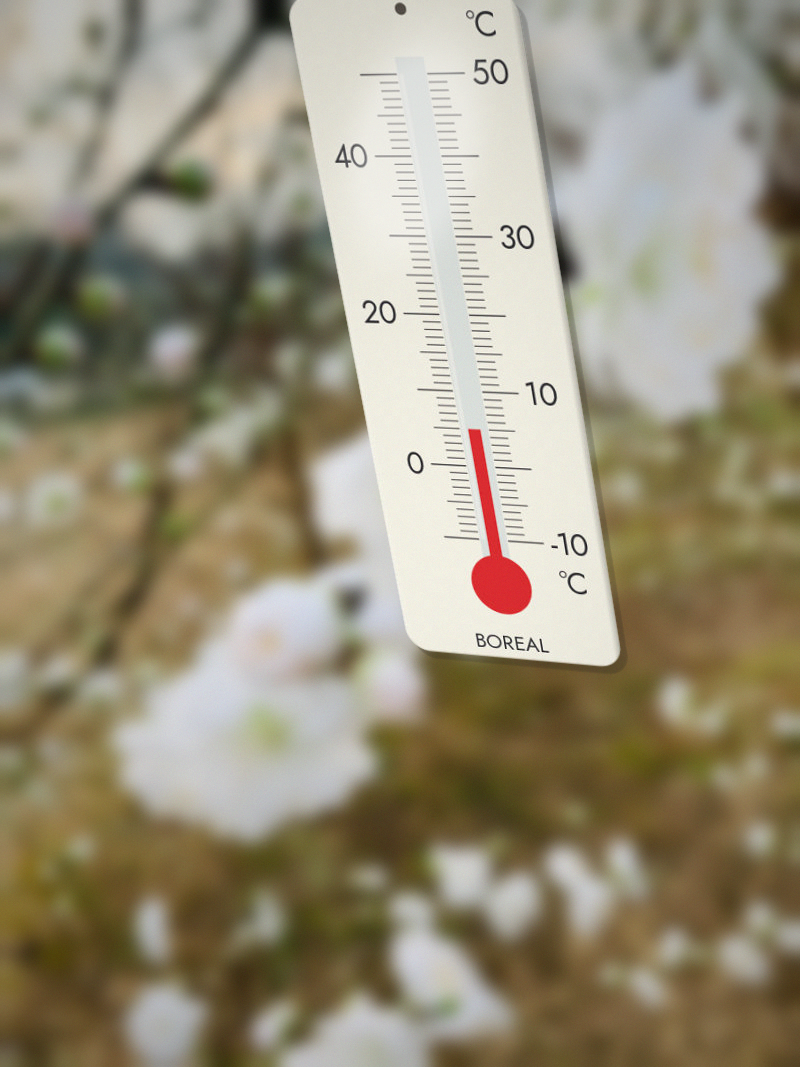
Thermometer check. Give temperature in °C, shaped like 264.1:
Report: 5
